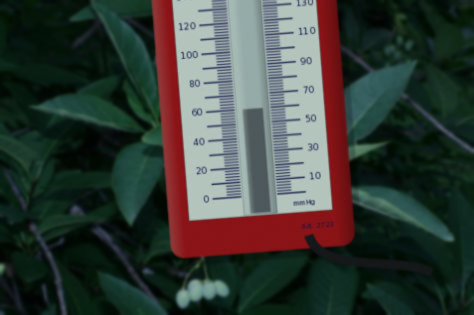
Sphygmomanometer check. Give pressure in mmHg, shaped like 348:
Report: 60
